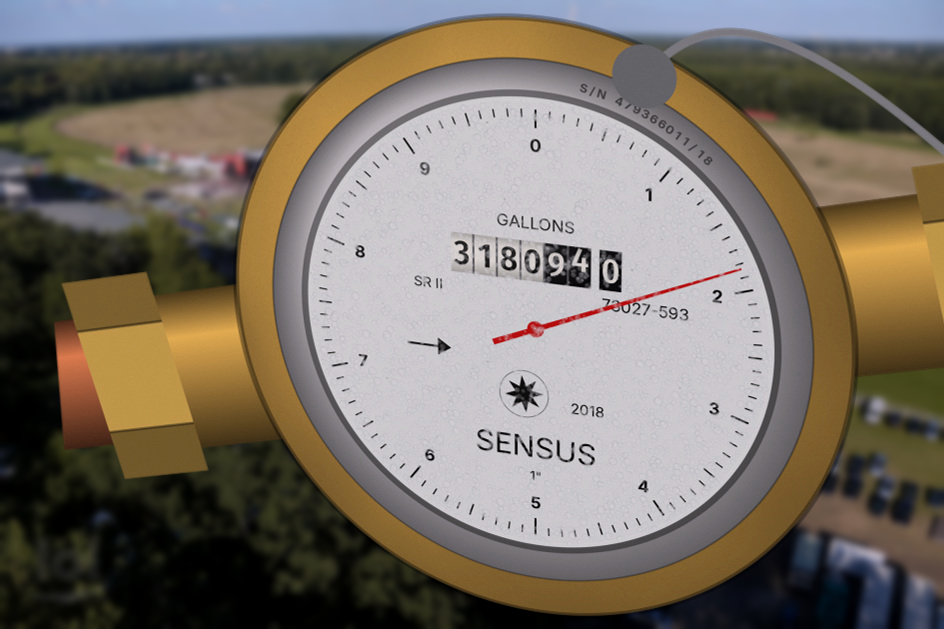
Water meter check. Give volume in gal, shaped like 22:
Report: 3180941.8
